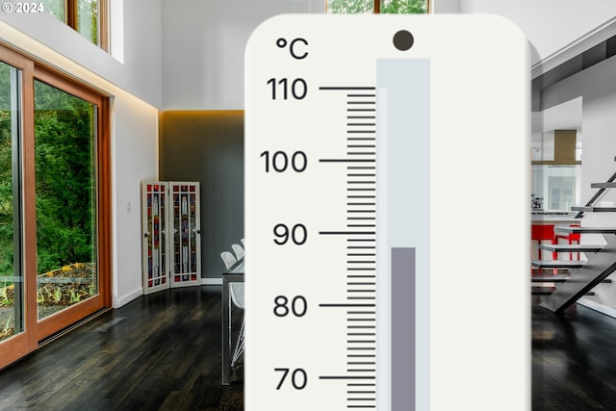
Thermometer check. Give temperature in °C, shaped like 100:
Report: 88
